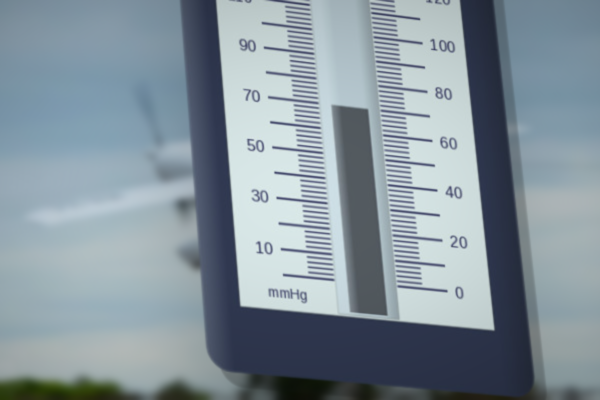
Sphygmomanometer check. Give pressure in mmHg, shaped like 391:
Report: 70
